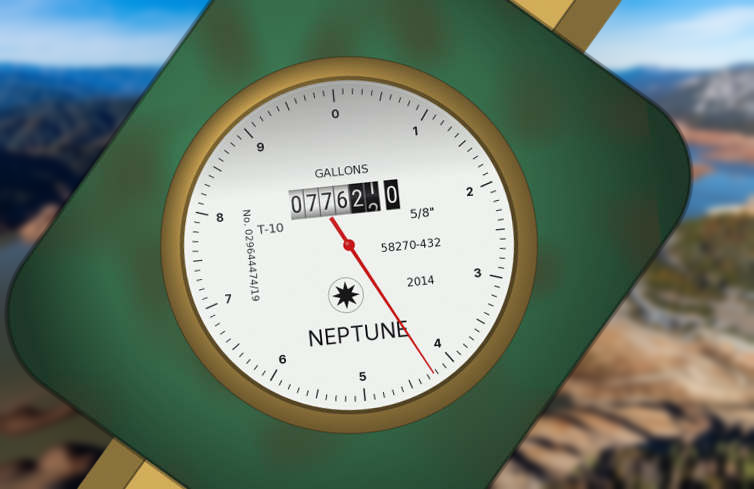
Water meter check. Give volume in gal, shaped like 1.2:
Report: 776214.2
